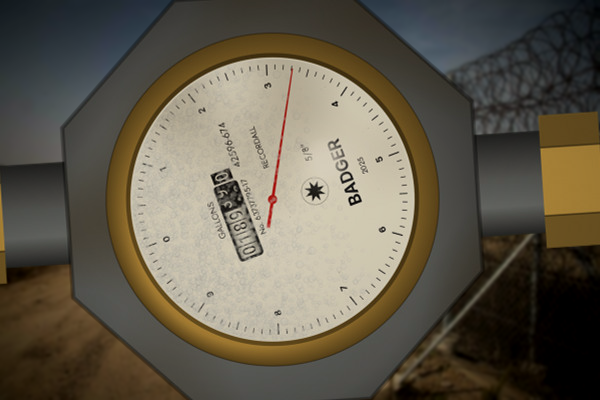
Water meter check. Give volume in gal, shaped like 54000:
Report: 189393.3
